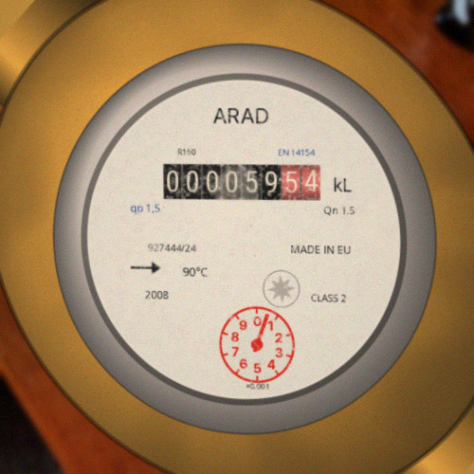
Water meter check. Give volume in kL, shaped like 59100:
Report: 59.540
